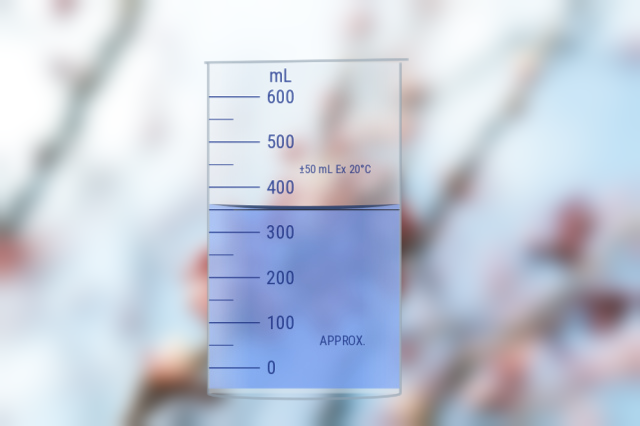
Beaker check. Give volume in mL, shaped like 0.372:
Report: 350
